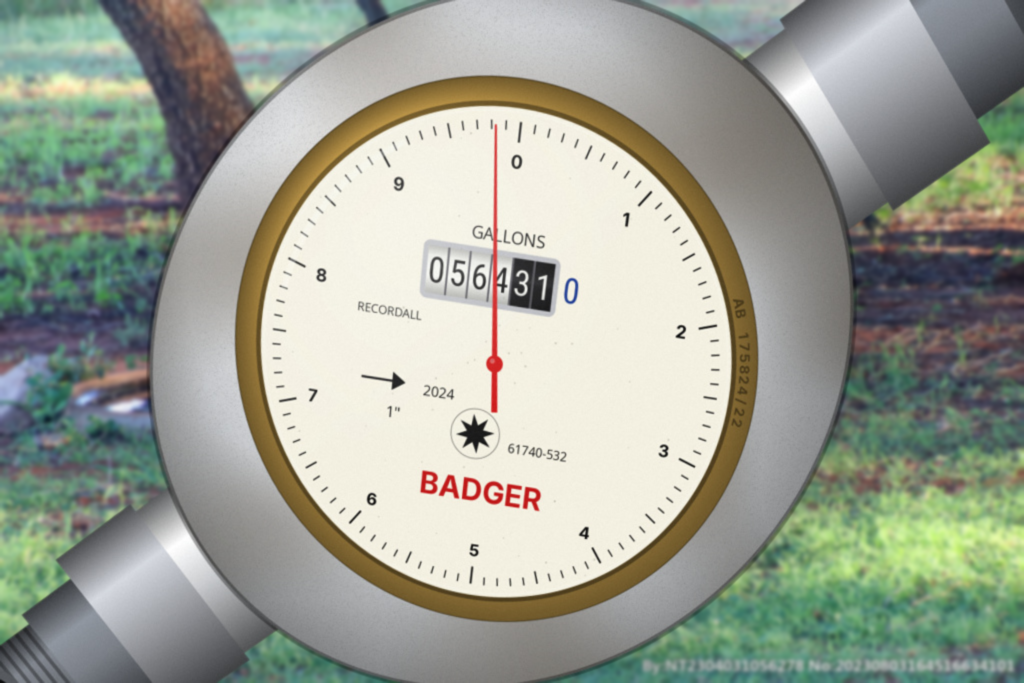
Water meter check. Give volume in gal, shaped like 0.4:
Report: 564309.8
